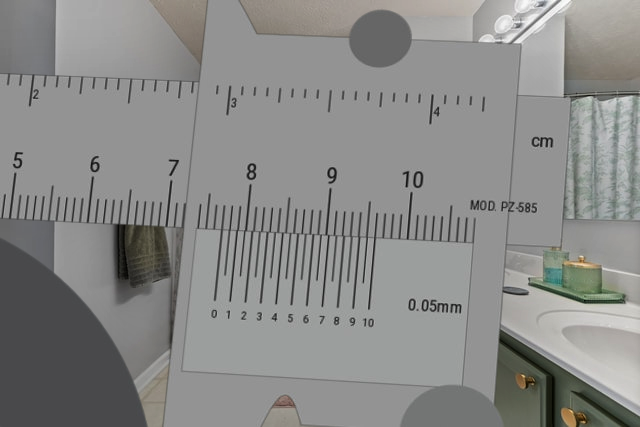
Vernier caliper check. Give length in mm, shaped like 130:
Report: 77.0
